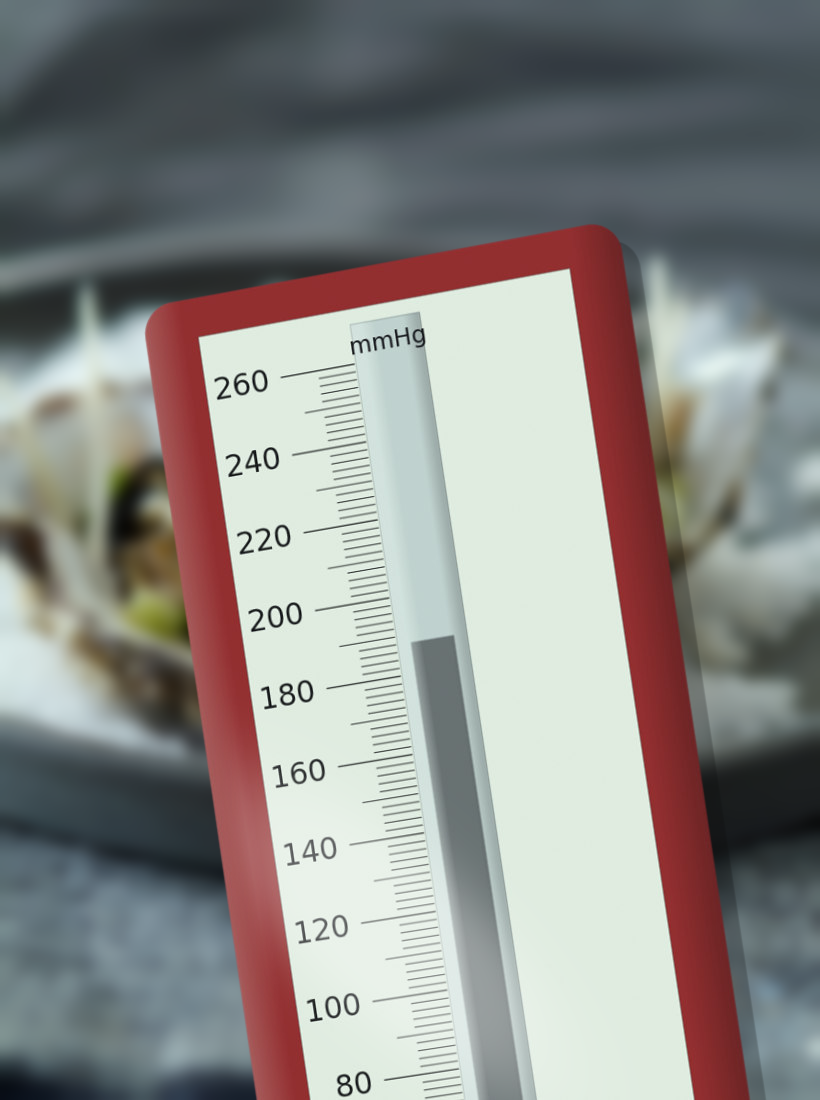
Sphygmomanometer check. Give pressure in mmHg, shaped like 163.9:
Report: 188
